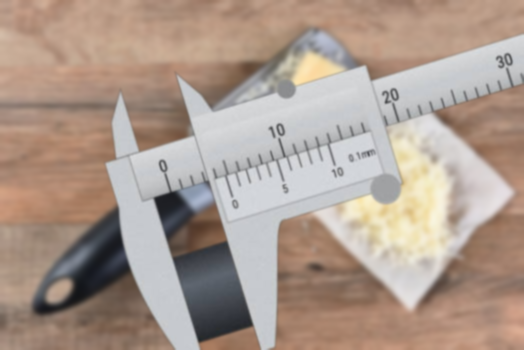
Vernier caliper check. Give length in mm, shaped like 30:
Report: 4.8
